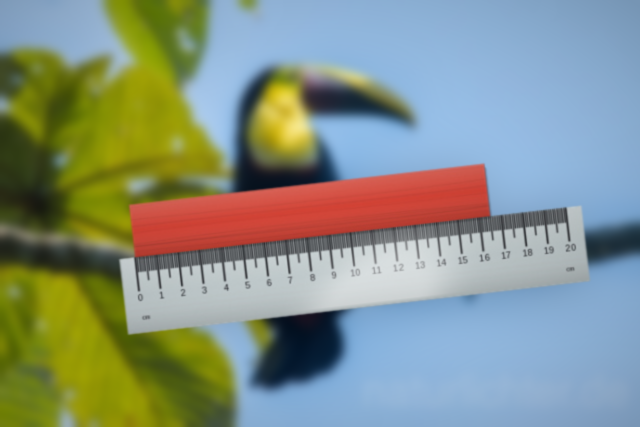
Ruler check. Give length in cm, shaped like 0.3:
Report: 16.5
